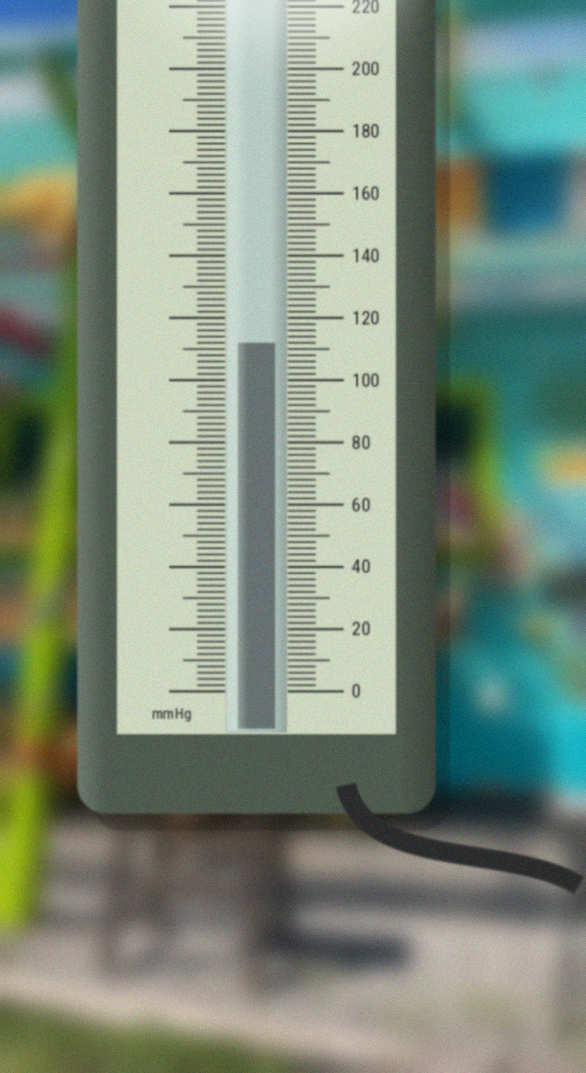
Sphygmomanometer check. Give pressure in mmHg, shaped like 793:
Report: 112
